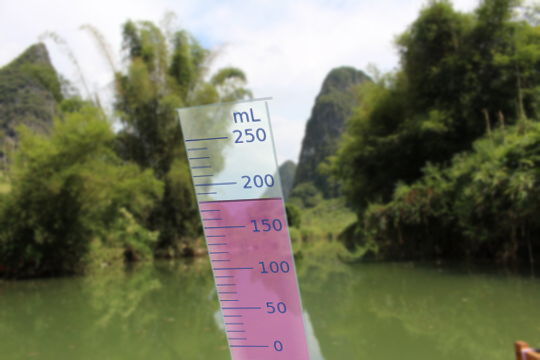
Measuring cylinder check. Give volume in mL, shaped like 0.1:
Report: 180
